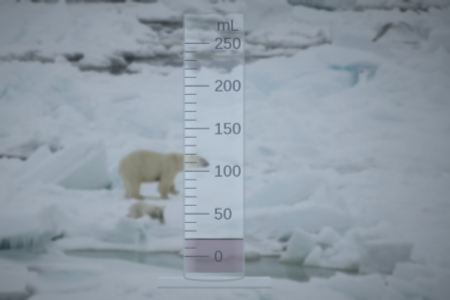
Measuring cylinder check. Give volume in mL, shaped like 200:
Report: 20
